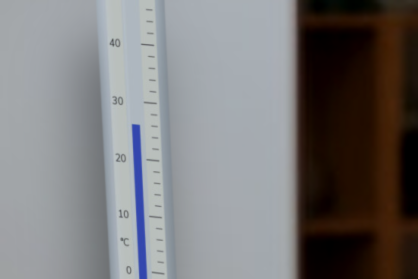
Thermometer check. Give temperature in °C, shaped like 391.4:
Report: 26
